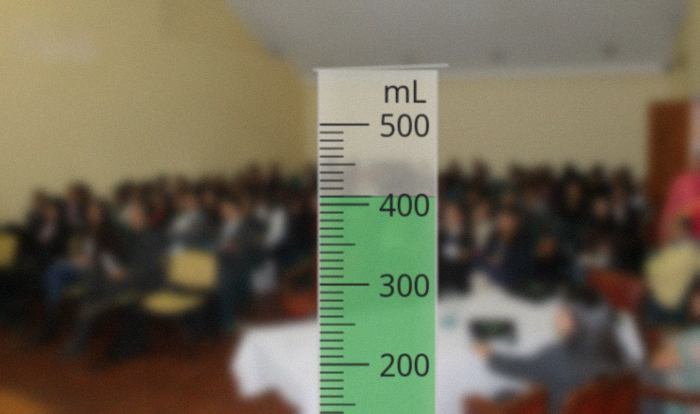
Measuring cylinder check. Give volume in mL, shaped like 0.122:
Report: 410
